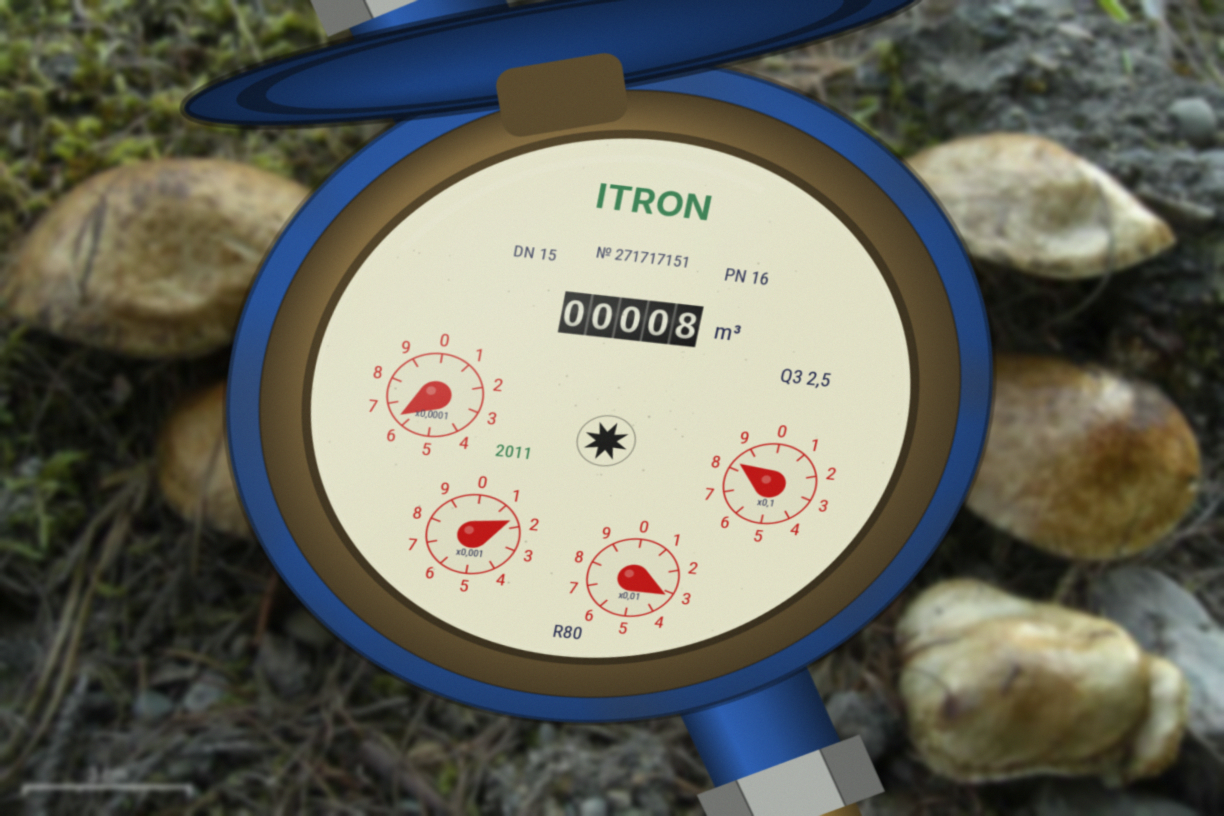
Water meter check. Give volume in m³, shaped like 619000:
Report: 8.8316
